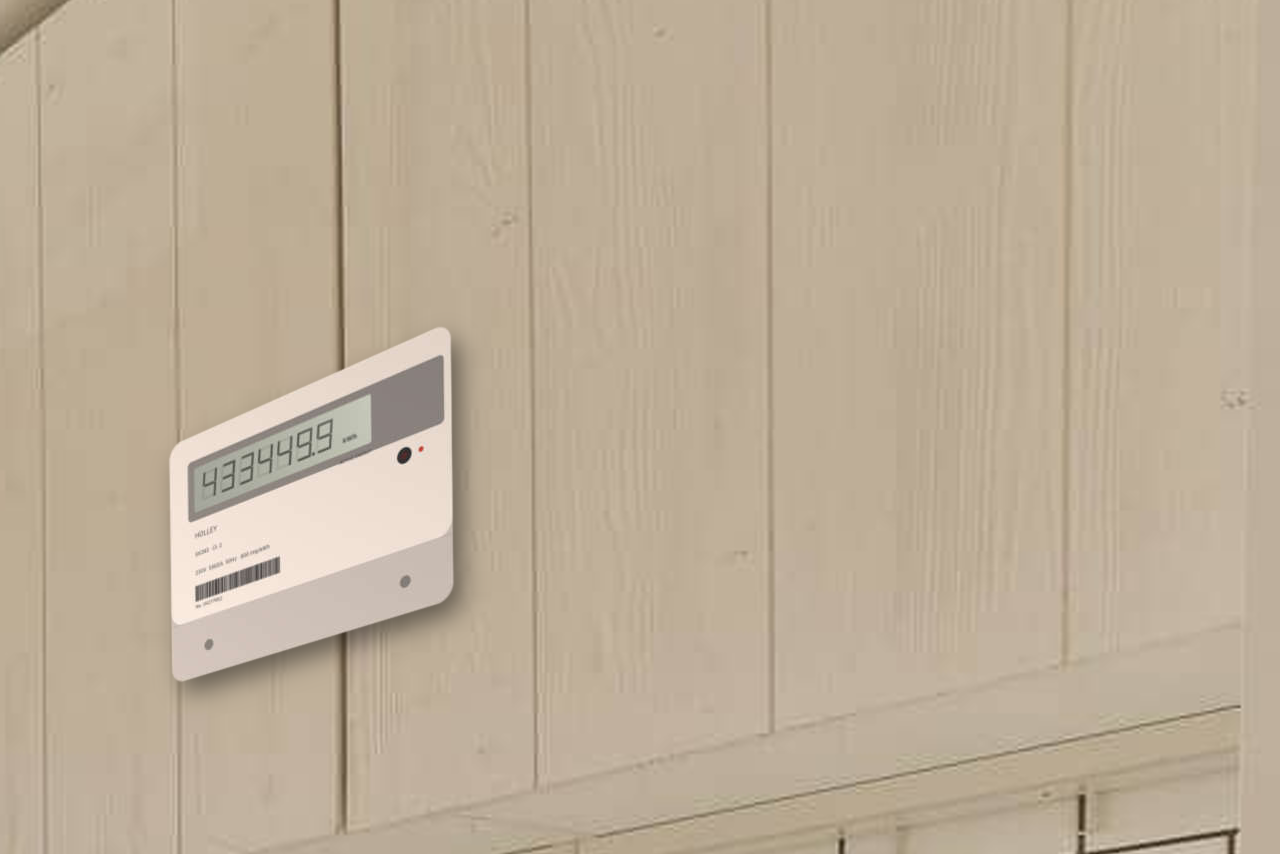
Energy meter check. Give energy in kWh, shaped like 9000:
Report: 433449.9
